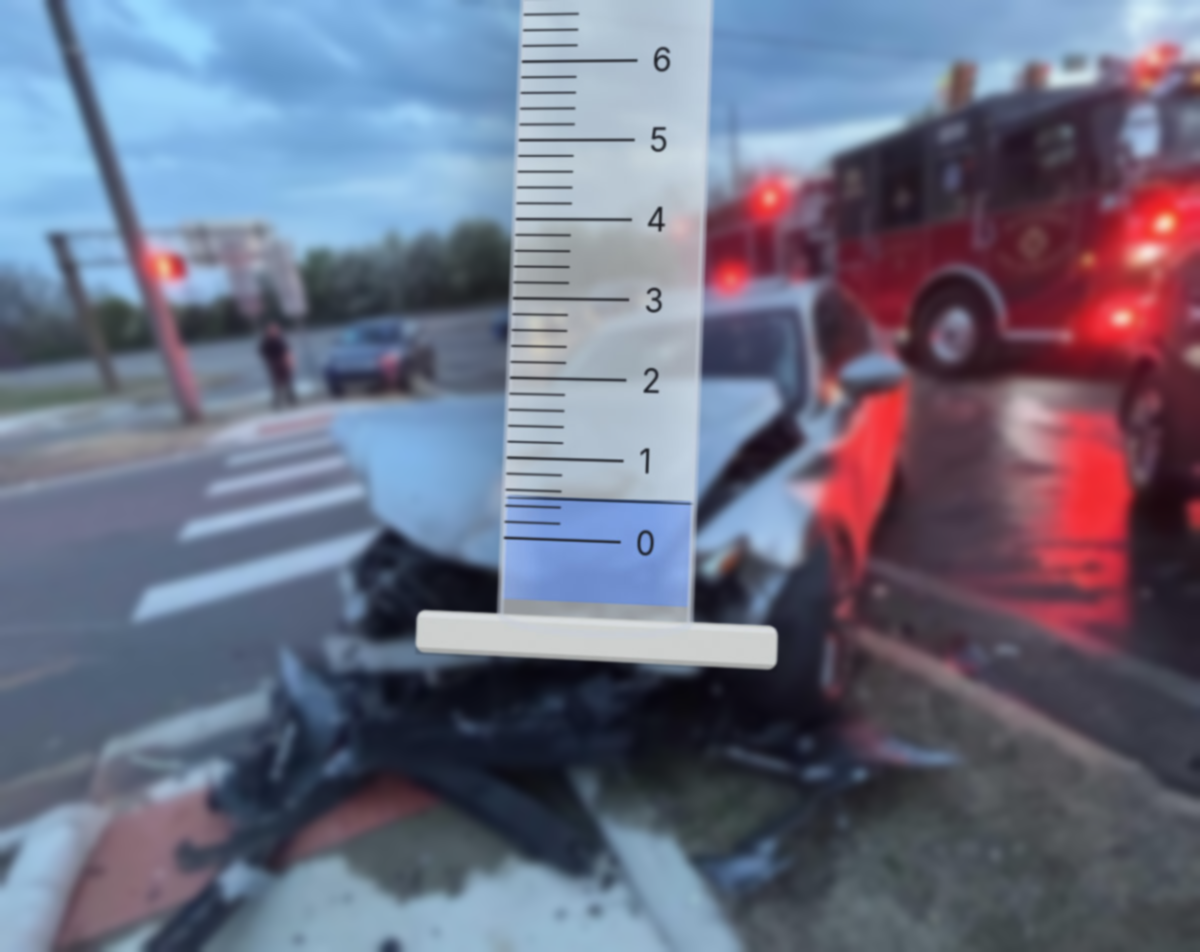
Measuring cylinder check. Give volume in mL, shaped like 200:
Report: 0.5
